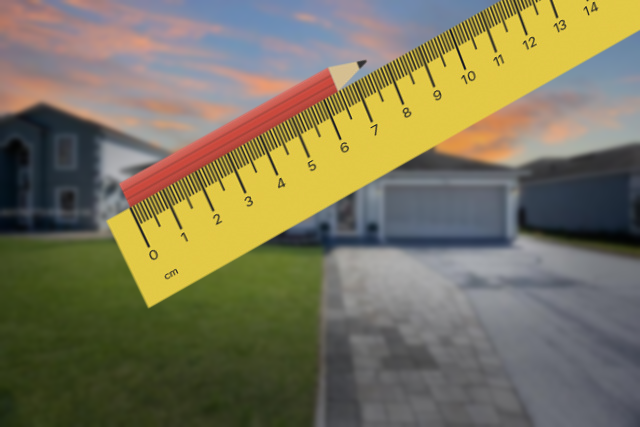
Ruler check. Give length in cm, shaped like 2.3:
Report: 7.5
